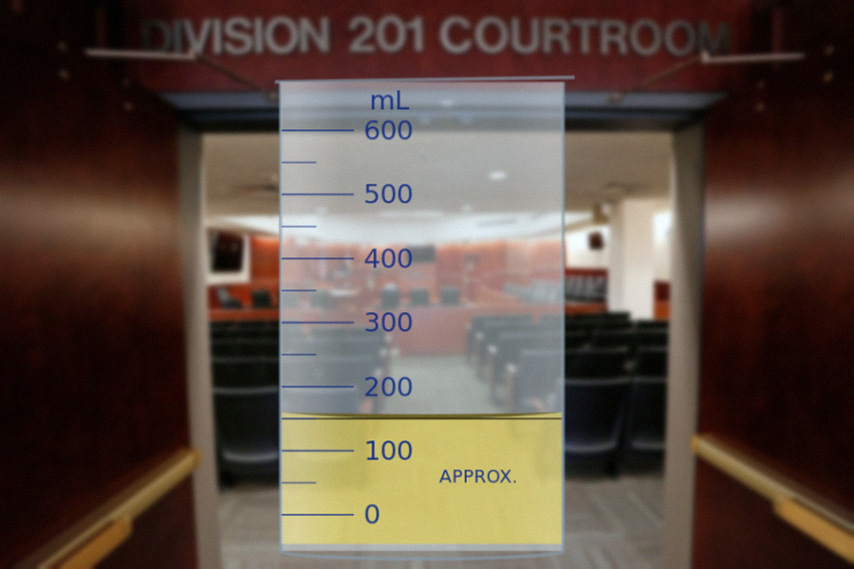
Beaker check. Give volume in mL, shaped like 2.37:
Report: 150
